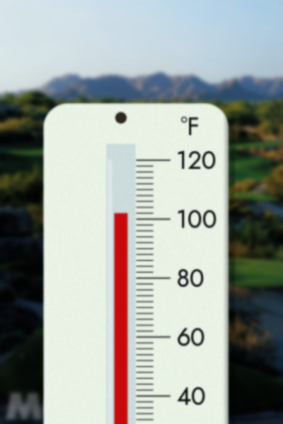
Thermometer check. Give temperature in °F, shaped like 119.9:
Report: 102
